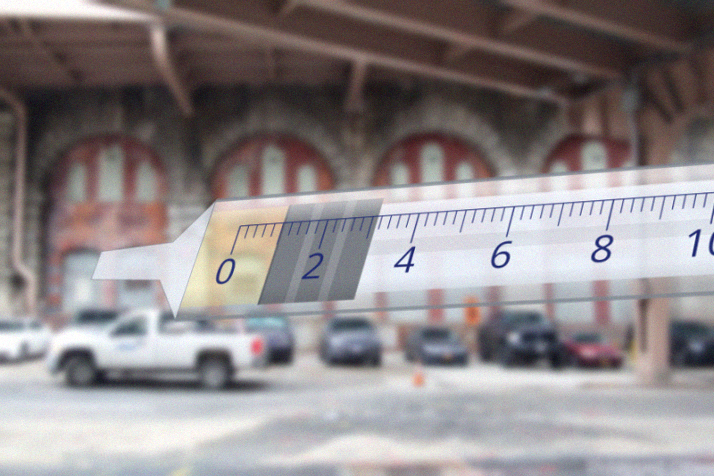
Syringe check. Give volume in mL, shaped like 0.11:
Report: 1
